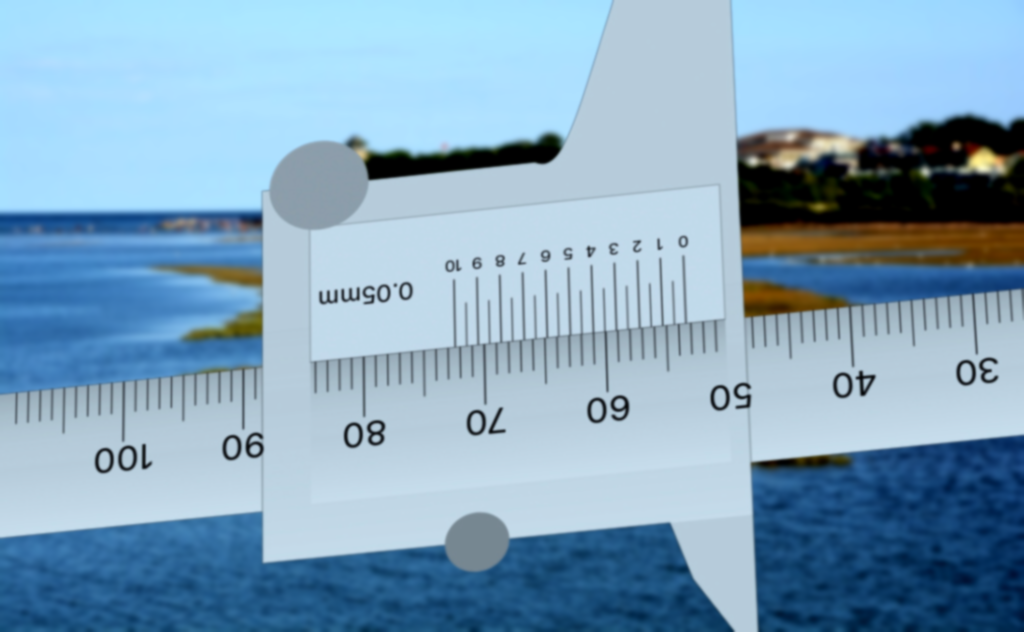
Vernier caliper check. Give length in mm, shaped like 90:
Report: 53.4
